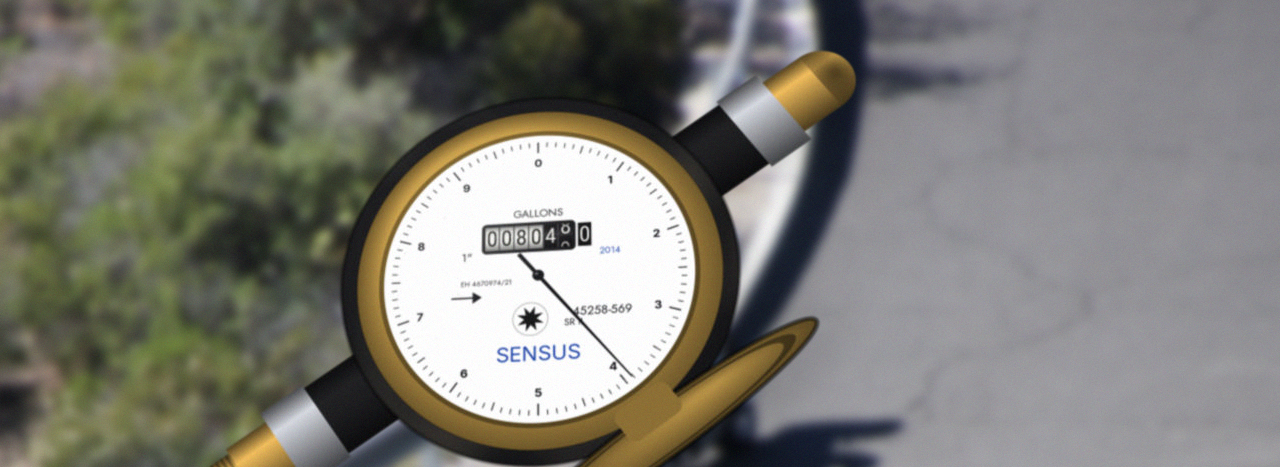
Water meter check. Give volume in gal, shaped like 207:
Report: 80483.9
